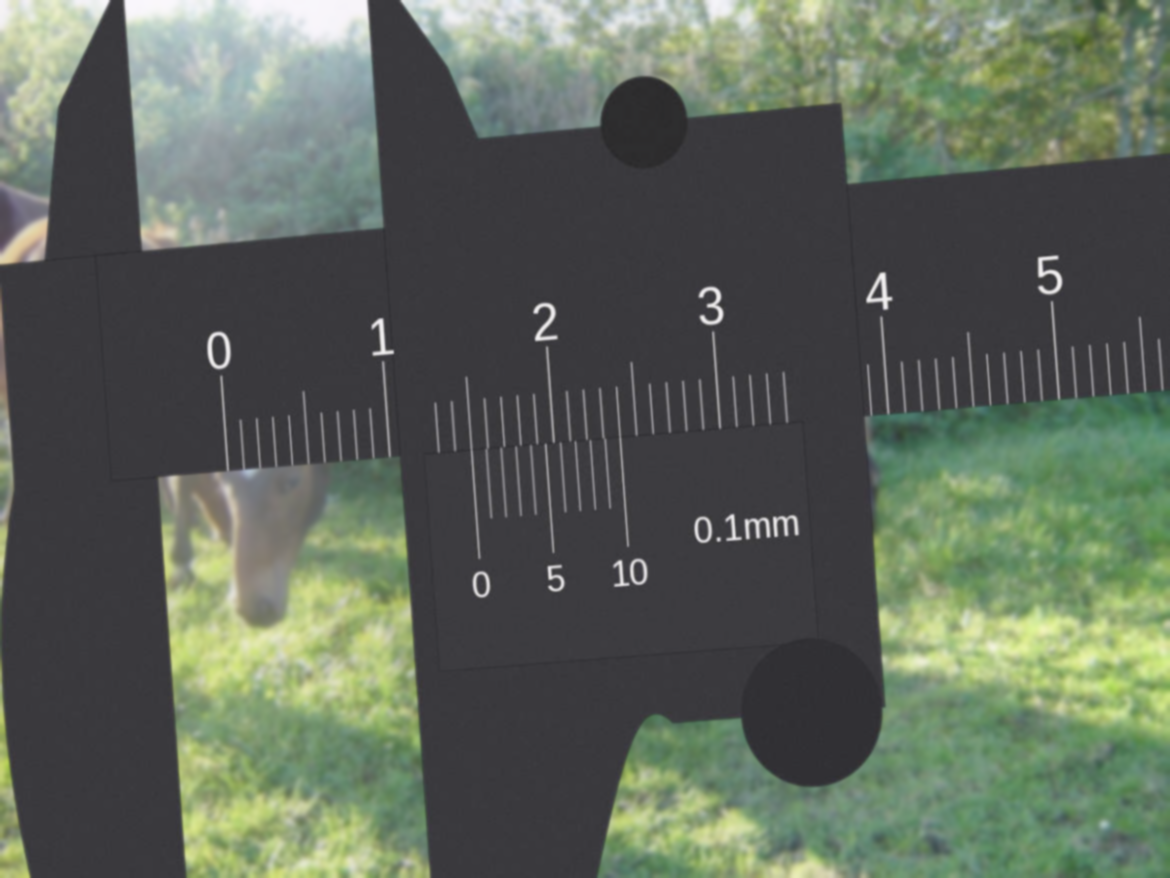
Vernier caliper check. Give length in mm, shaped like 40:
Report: 15.0
